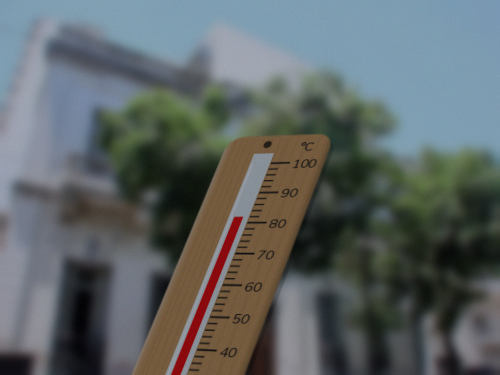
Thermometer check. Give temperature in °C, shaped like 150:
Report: 82
